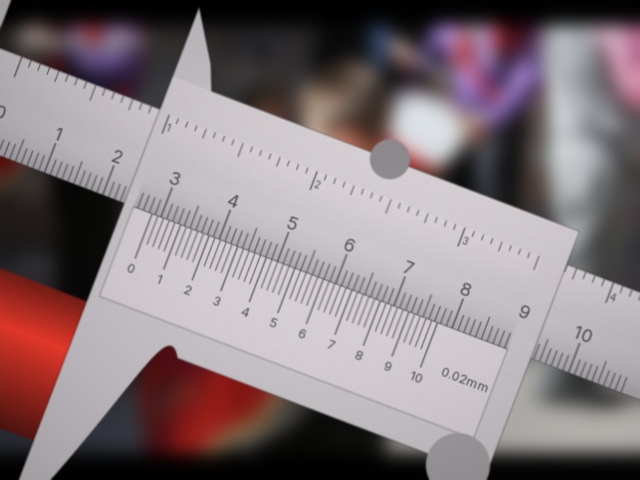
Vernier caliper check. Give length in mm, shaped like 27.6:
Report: 28.5
